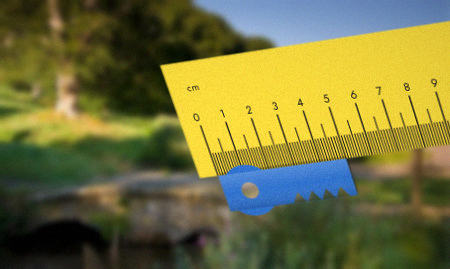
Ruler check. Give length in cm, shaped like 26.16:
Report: 5
